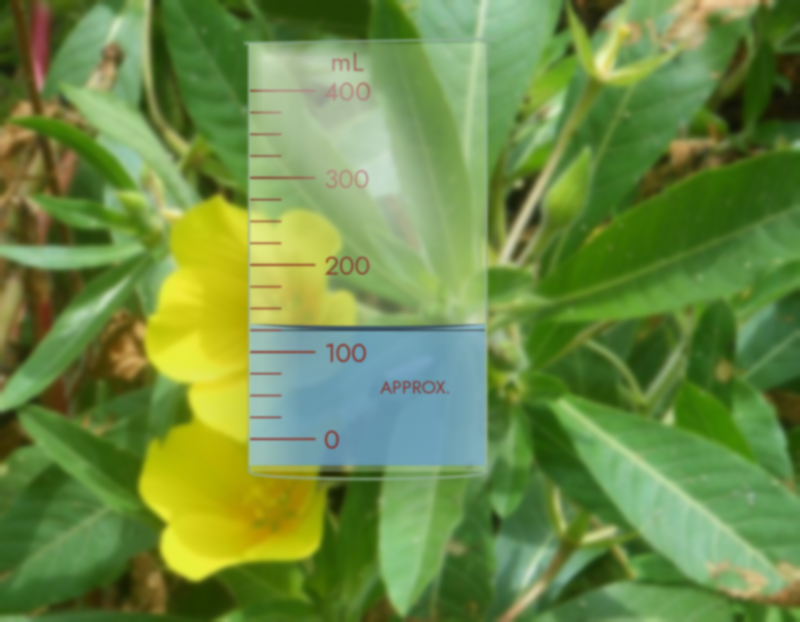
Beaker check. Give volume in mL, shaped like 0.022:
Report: 125
